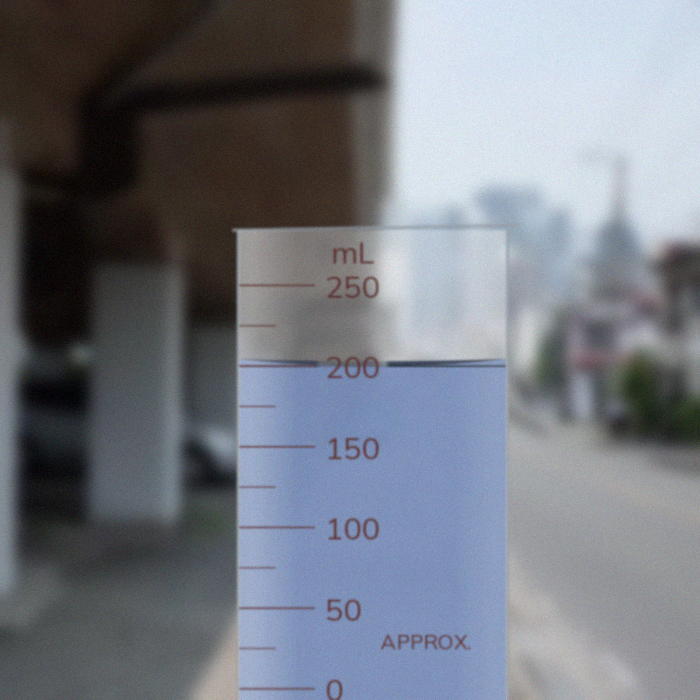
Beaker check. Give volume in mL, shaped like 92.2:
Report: 200
